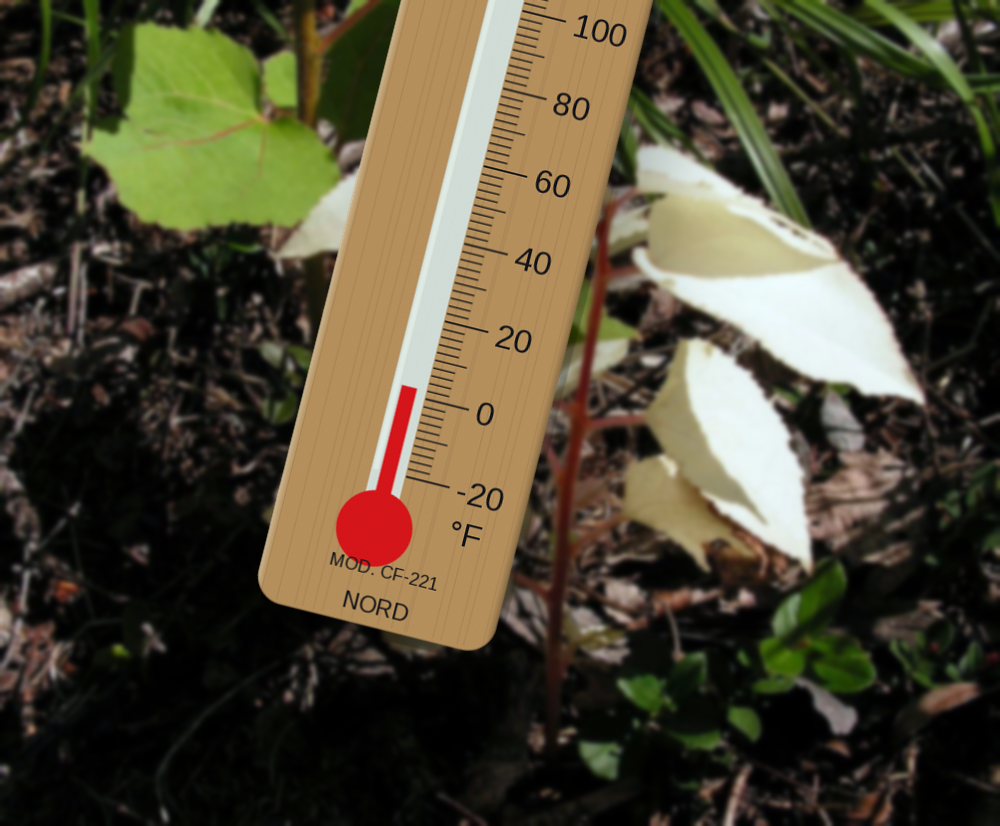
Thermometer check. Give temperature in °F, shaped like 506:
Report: 2
